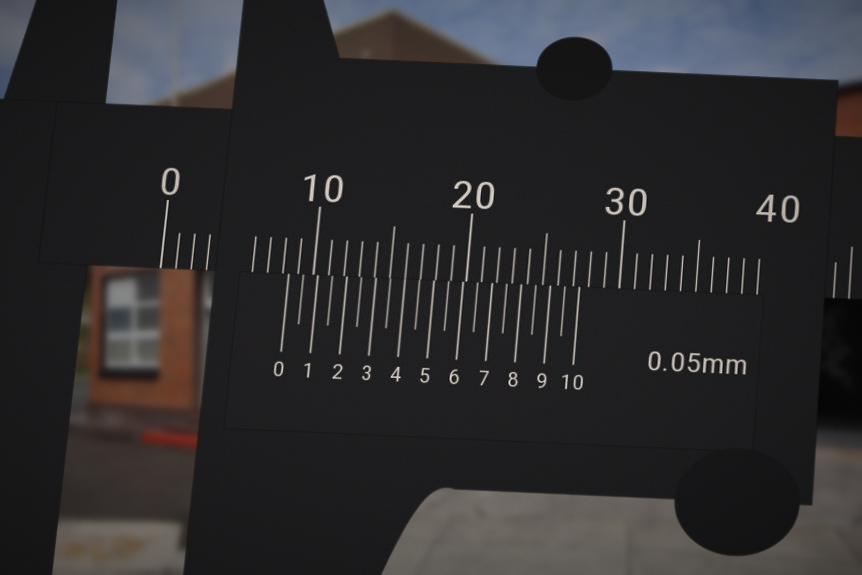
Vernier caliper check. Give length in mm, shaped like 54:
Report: 8.4
